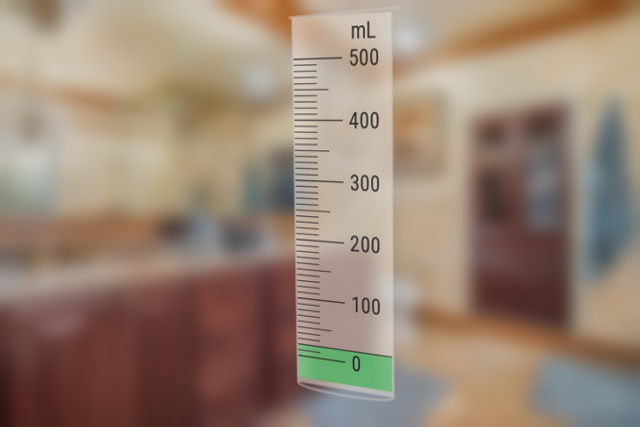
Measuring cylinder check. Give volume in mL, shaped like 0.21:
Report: 20
